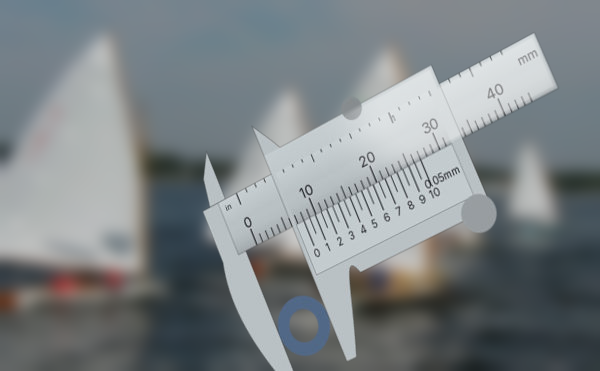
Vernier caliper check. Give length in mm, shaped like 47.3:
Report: 8.0
